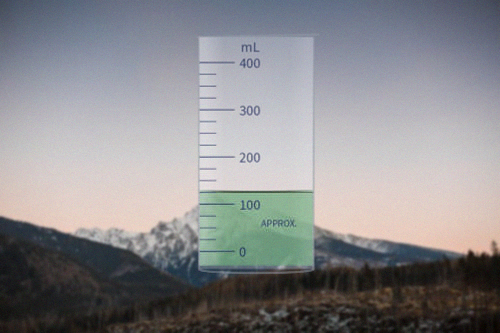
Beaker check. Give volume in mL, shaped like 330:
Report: 125
